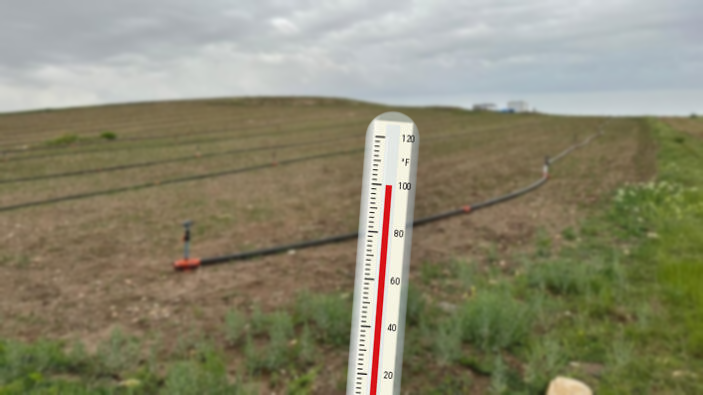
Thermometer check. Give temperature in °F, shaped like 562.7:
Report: 100
